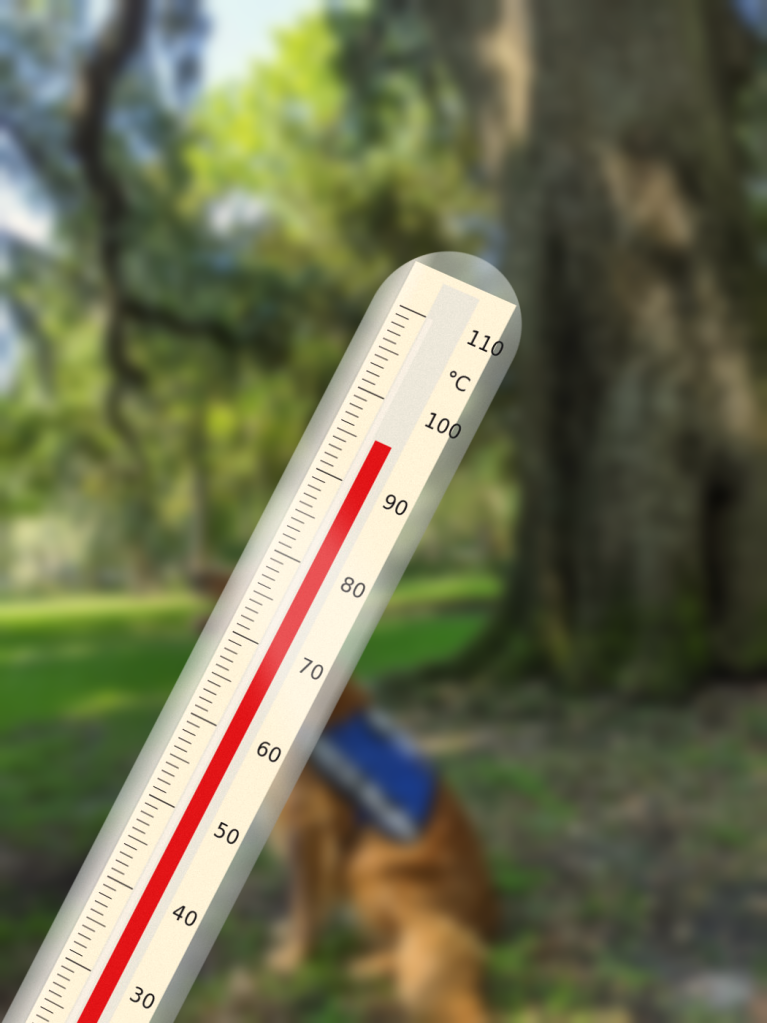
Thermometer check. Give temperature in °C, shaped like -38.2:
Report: 95.5
